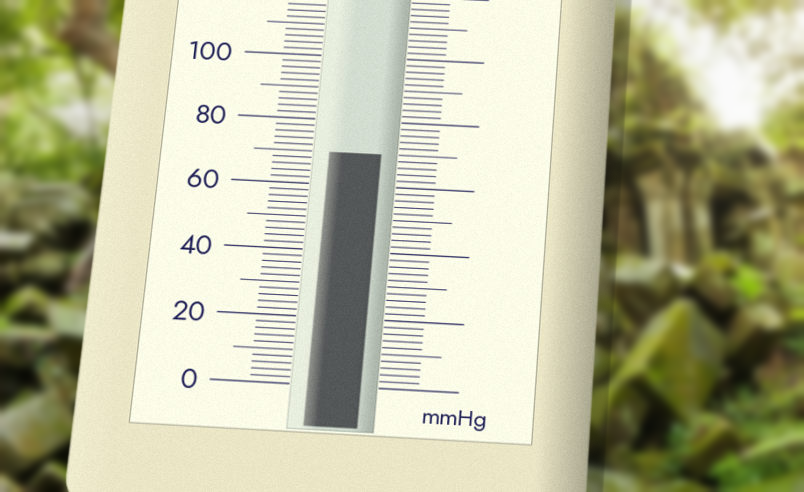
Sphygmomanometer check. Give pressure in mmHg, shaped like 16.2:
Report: 70
